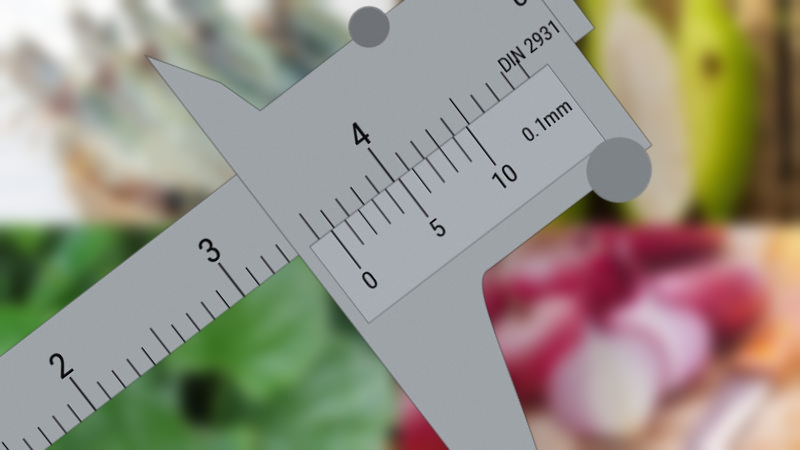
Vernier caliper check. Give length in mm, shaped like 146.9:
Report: 35.8
